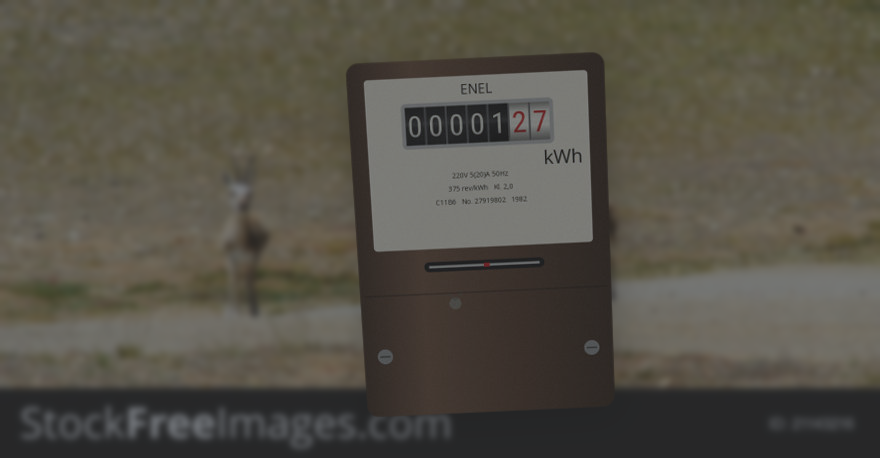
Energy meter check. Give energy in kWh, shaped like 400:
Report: 1.27
